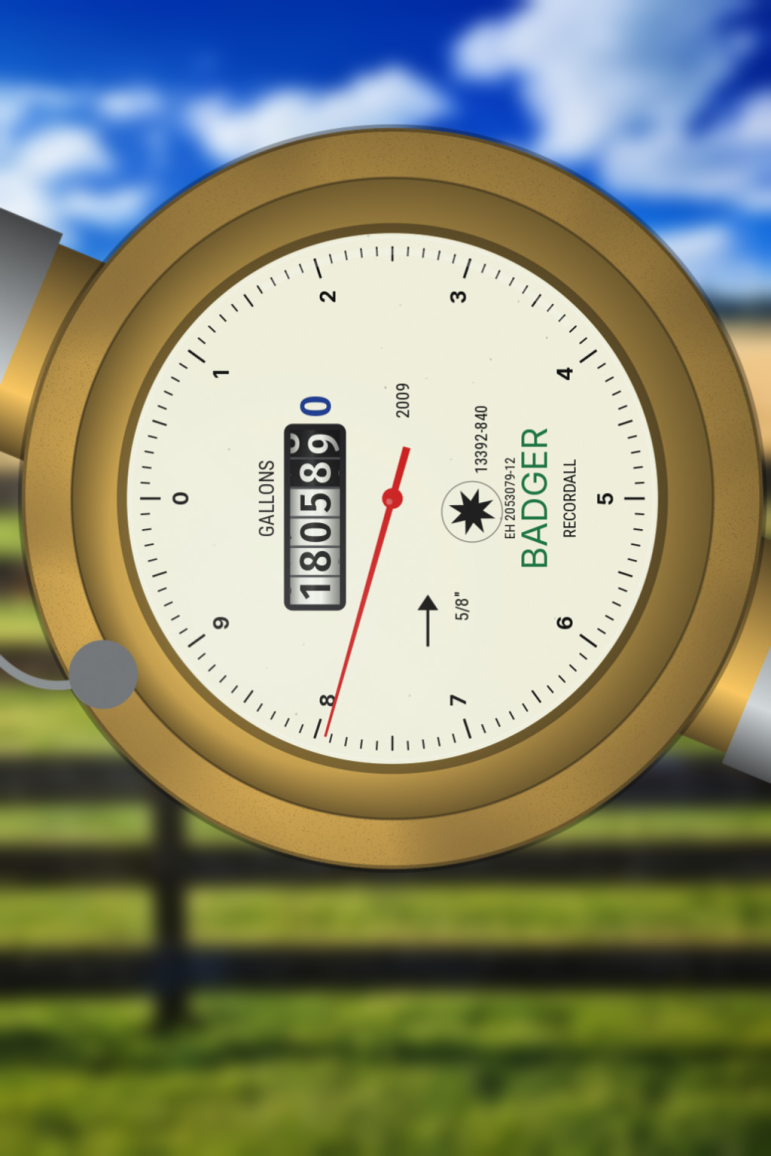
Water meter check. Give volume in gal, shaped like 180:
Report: 1805887.9
